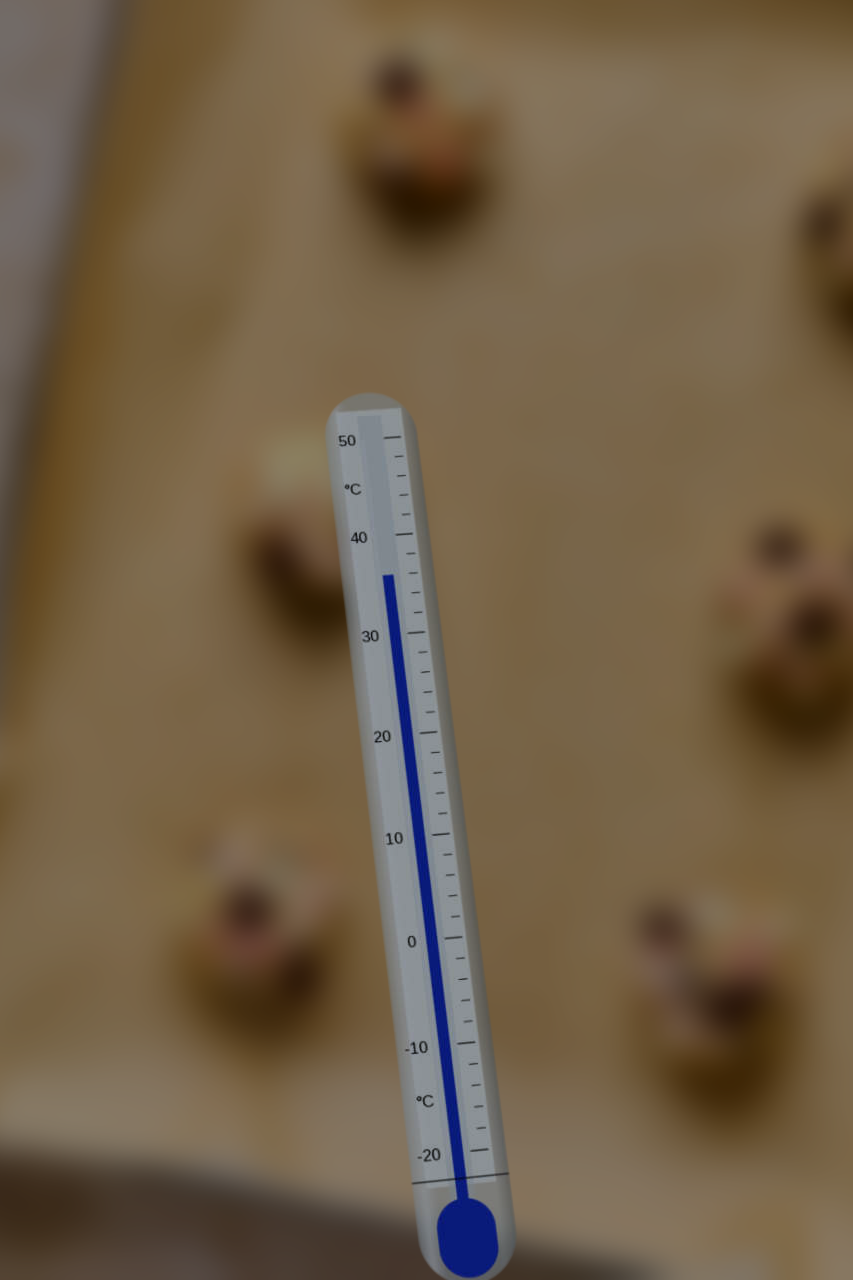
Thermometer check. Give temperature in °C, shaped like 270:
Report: 36
